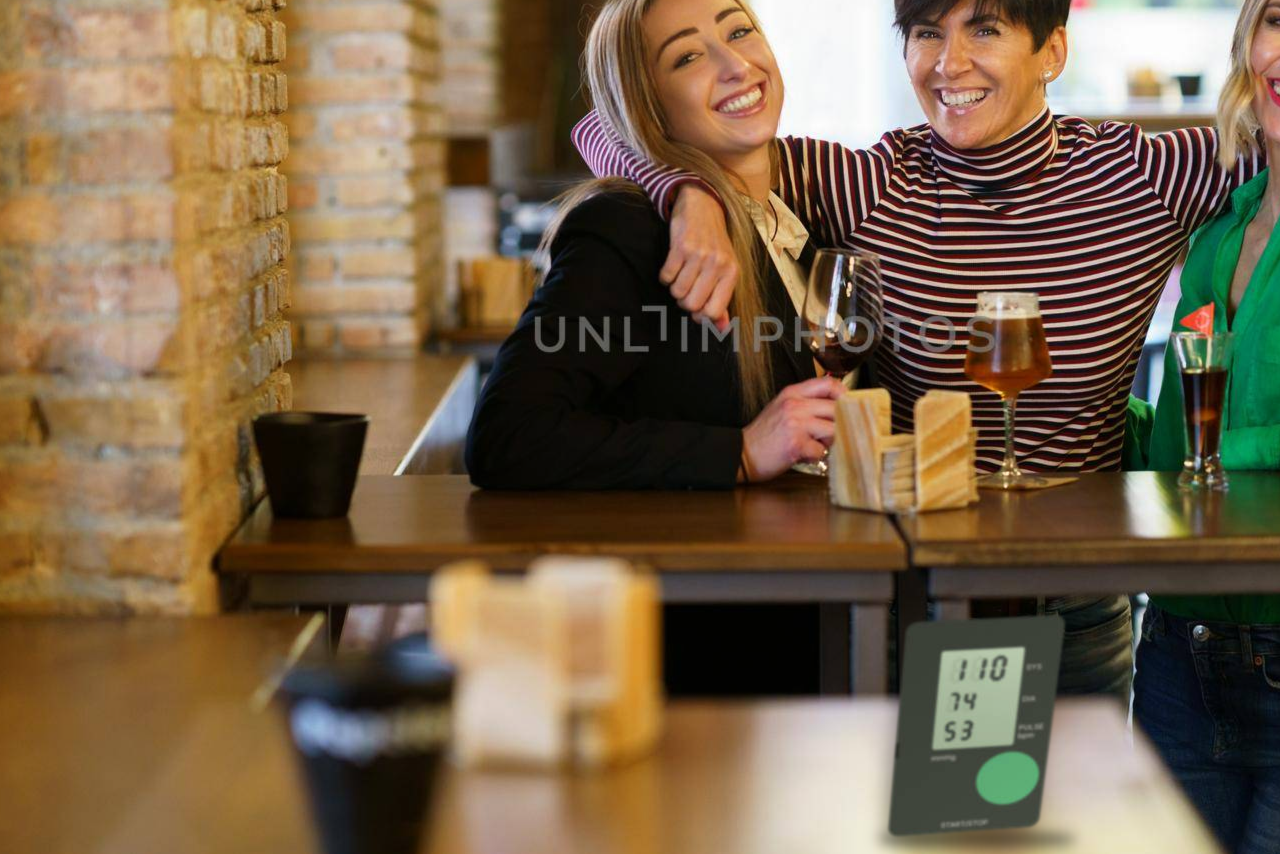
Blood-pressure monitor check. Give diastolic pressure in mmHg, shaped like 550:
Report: 74
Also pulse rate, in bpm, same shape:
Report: 53
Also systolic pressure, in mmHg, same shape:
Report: 110
